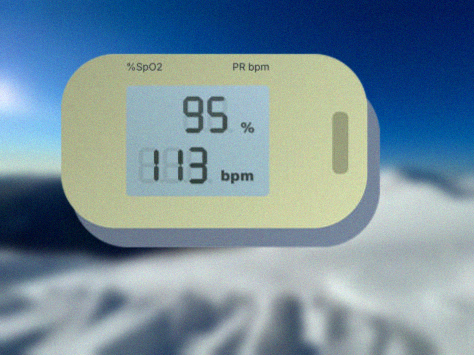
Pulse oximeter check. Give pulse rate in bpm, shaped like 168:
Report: 113
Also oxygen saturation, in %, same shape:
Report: 95
